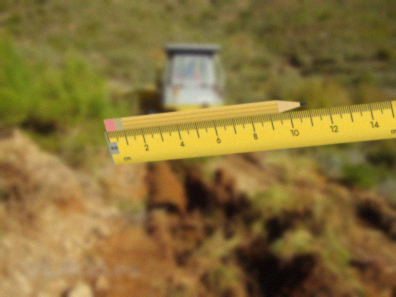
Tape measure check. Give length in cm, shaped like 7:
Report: 11
